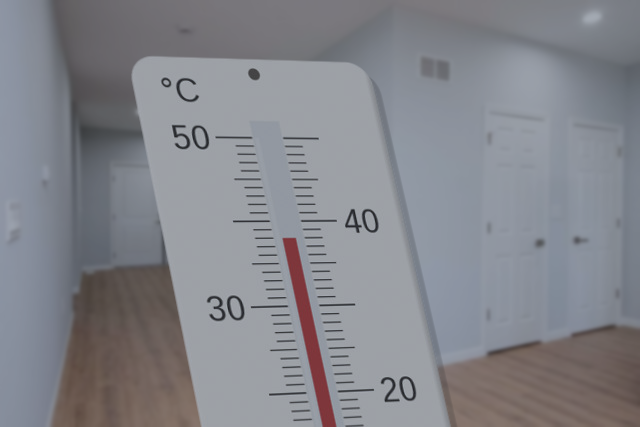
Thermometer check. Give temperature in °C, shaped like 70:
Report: 38
